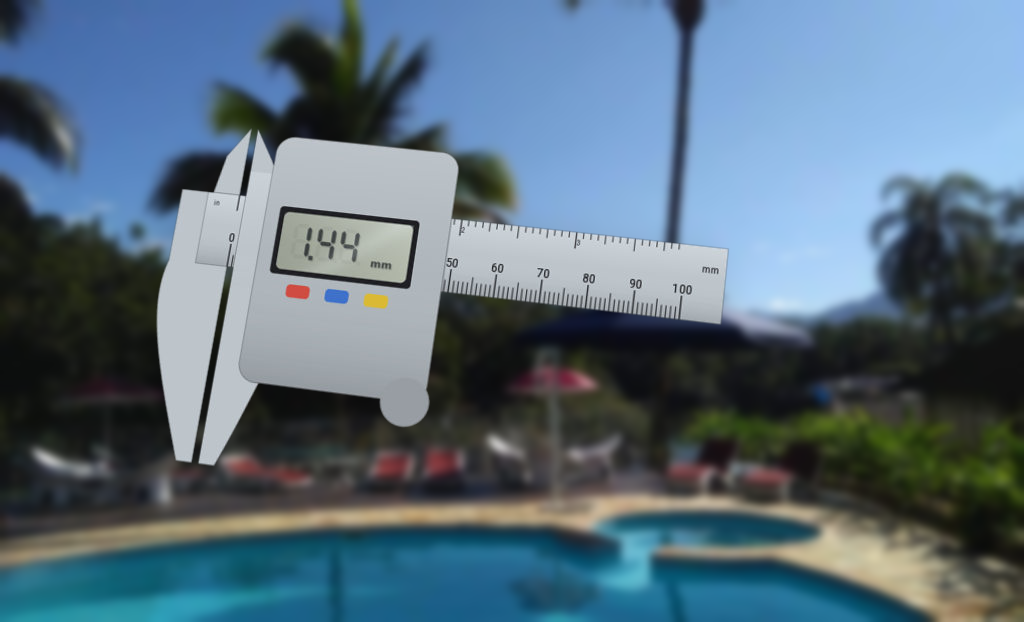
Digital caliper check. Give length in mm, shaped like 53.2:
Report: 1.44
